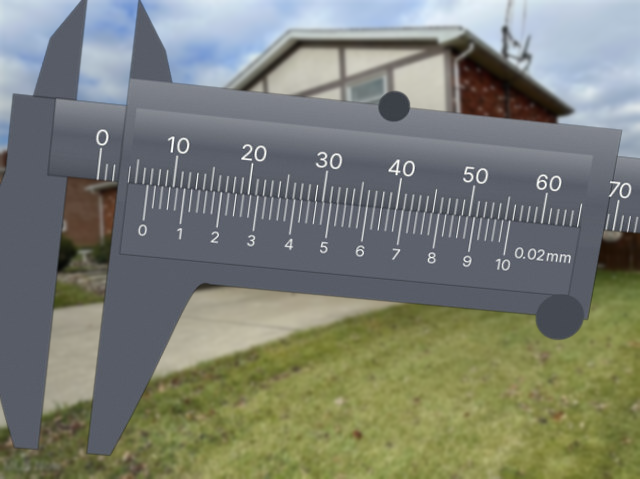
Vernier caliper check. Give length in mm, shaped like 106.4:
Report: 6.6
